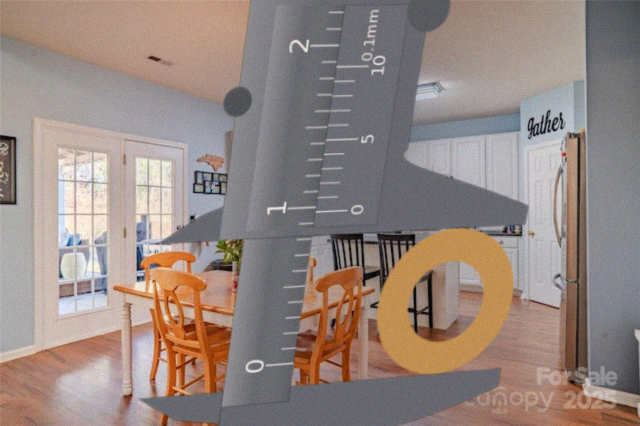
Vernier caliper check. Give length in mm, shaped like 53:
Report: 9.7
